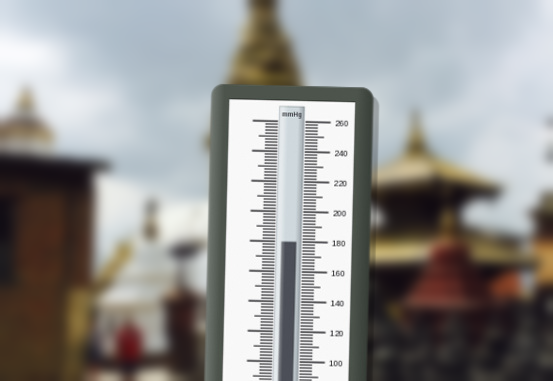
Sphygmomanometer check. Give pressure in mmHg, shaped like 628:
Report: 180
